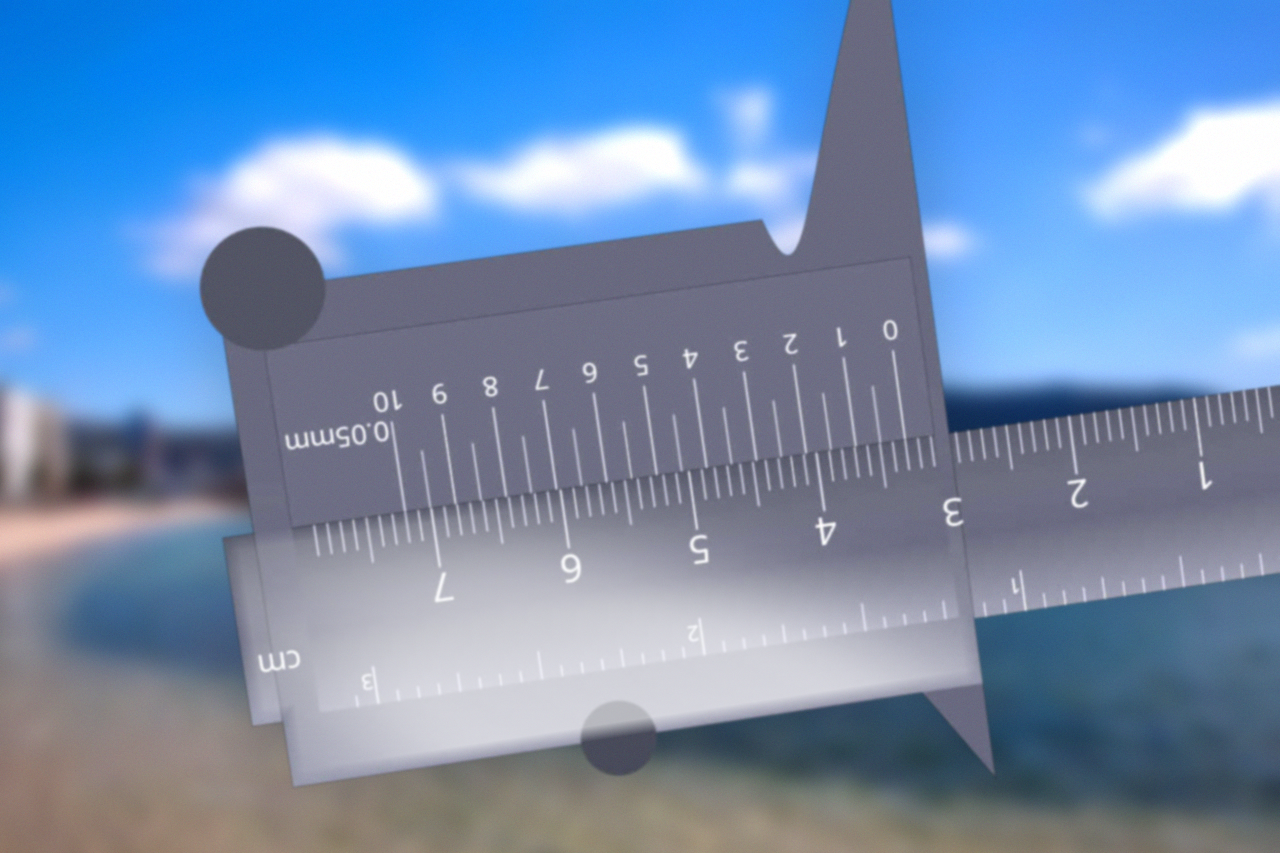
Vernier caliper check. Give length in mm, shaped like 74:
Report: 33.0
